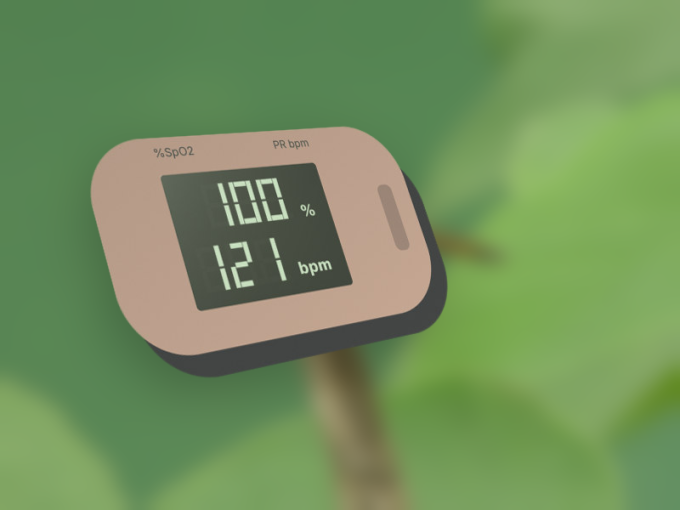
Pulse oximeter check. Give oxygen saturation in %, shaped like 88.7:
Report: 100
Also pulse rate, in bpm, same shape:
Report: 121
